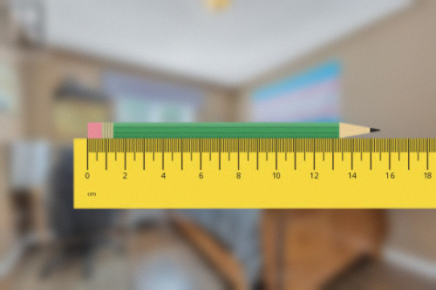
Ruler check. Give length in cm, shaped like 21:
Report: 15.5
